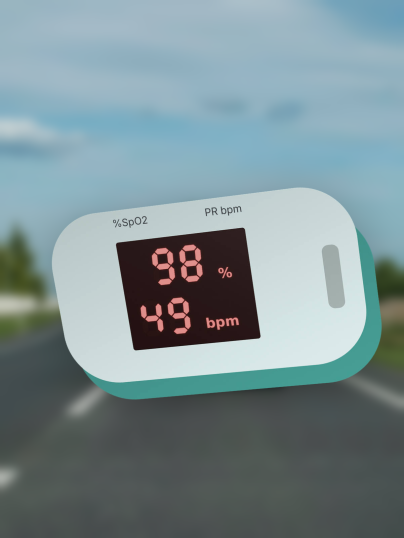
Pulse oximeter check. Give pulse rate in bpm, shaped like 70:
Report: 49
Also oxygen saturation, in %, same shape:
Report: 98
